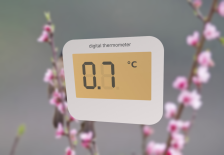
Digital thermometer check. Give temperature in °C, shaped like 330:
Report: 0.7
